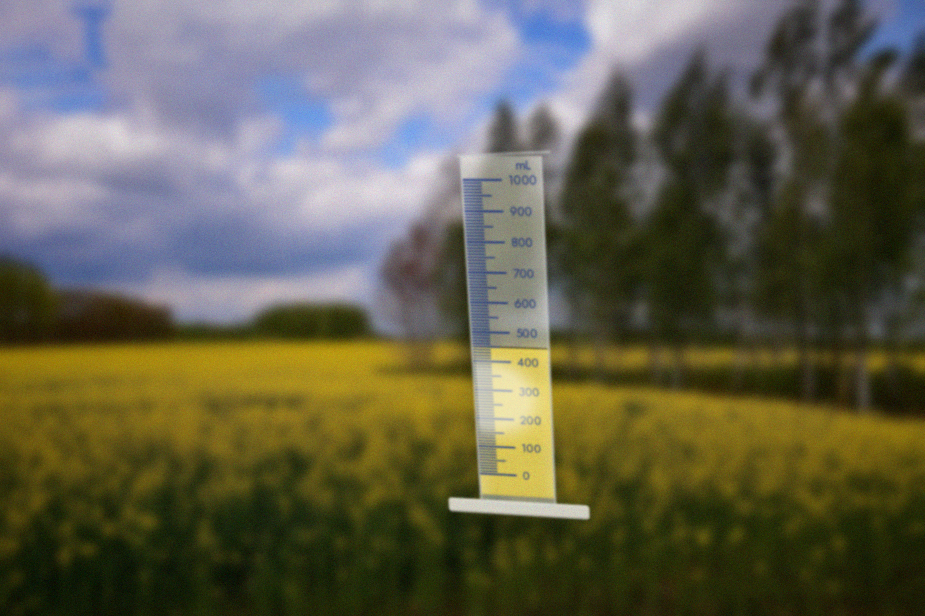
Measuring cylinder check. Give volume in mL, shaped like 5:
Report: 450
